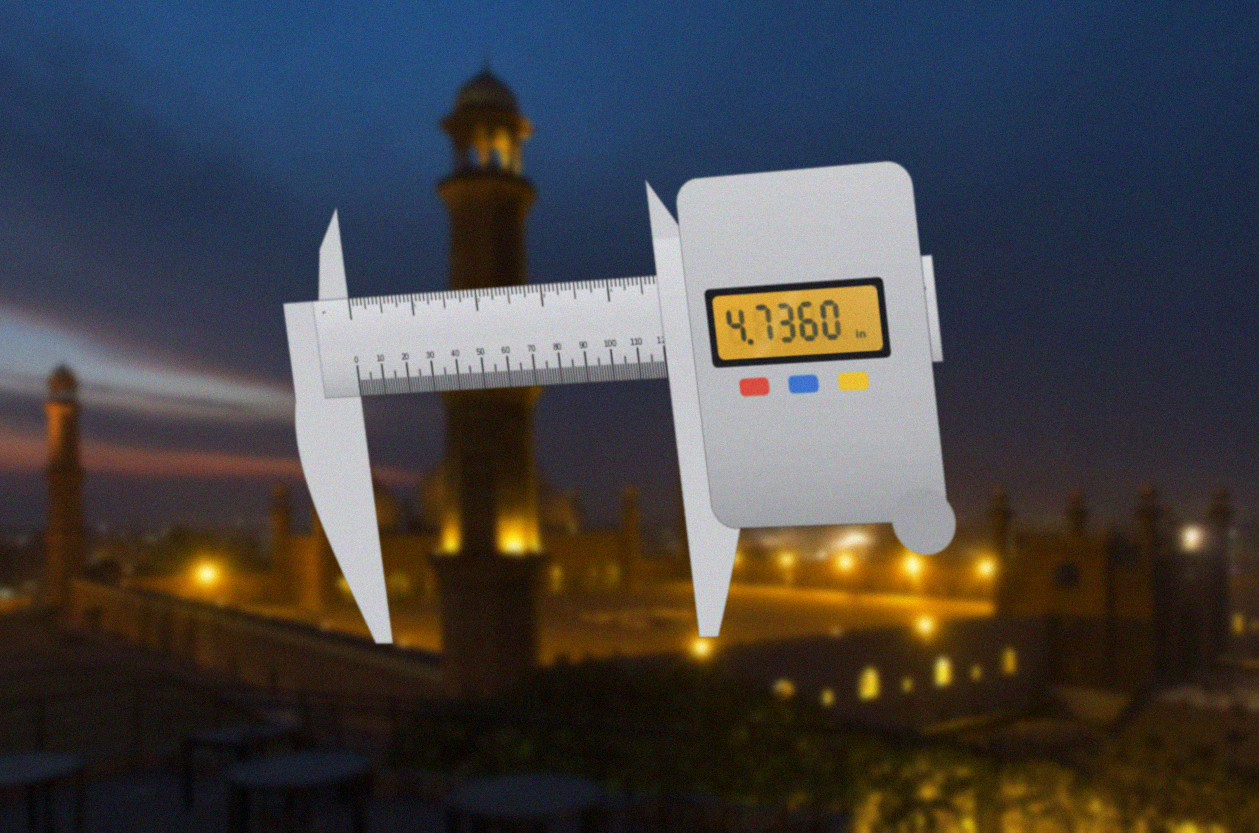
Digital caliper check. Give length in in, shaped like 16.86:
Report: 4.7360
